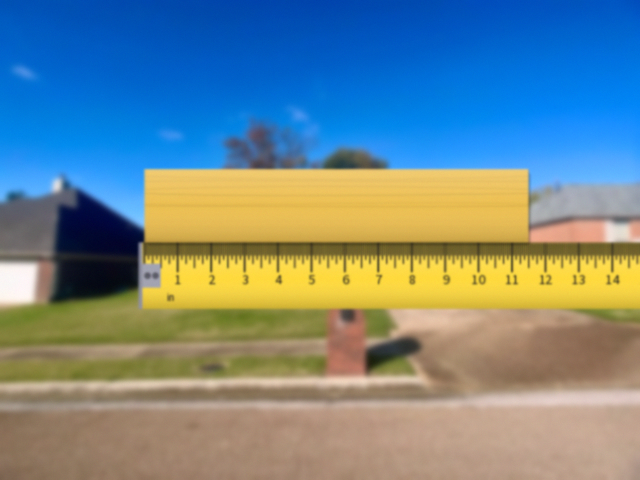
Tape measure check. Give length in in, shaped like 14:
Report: 11.5
